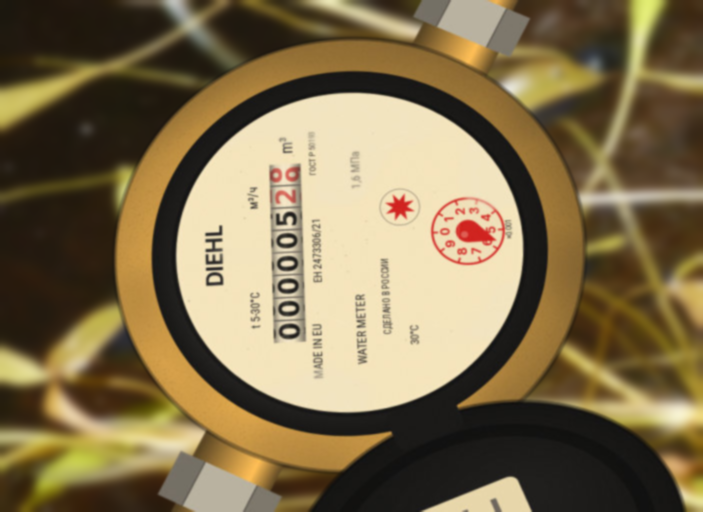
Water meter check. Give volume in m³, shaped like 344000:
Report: 5.285
